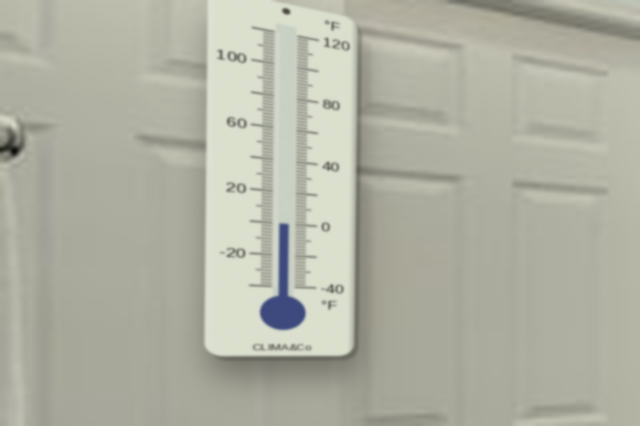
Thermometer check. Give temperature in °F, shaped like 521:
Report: 0
